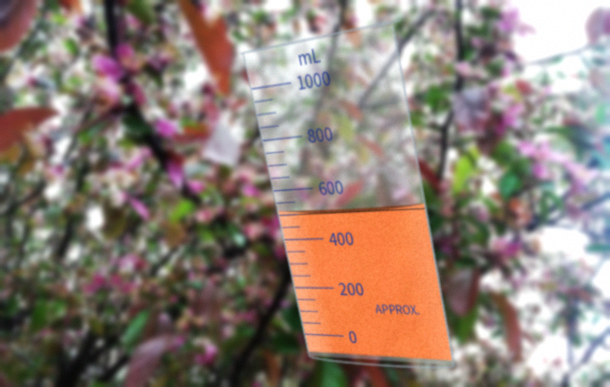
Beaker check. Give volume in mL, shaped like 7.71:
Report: 500
